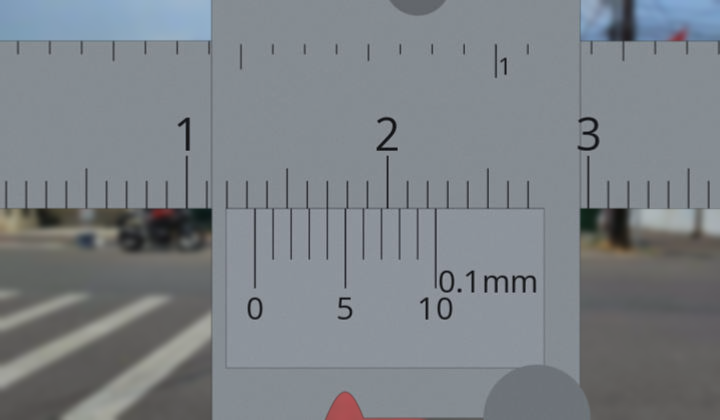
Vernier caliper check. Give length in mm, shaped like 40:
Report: 13.4
